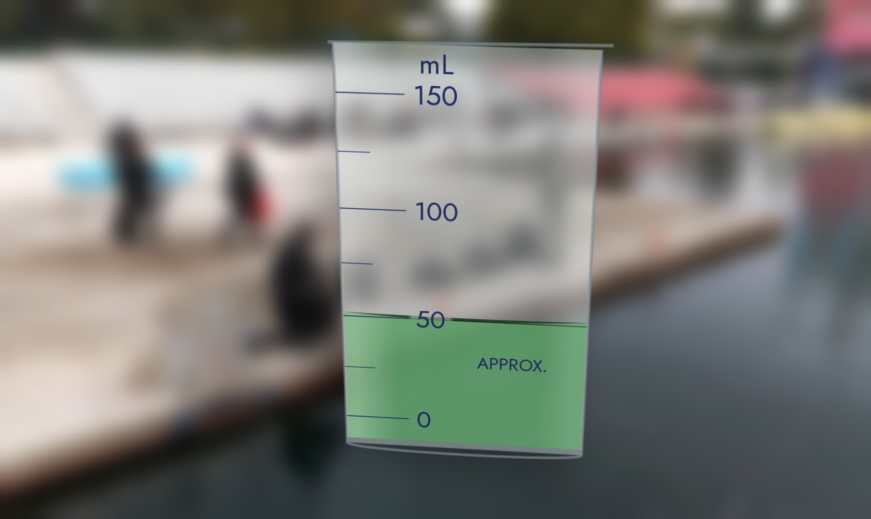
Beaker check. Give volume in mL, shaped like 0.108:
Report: 50
